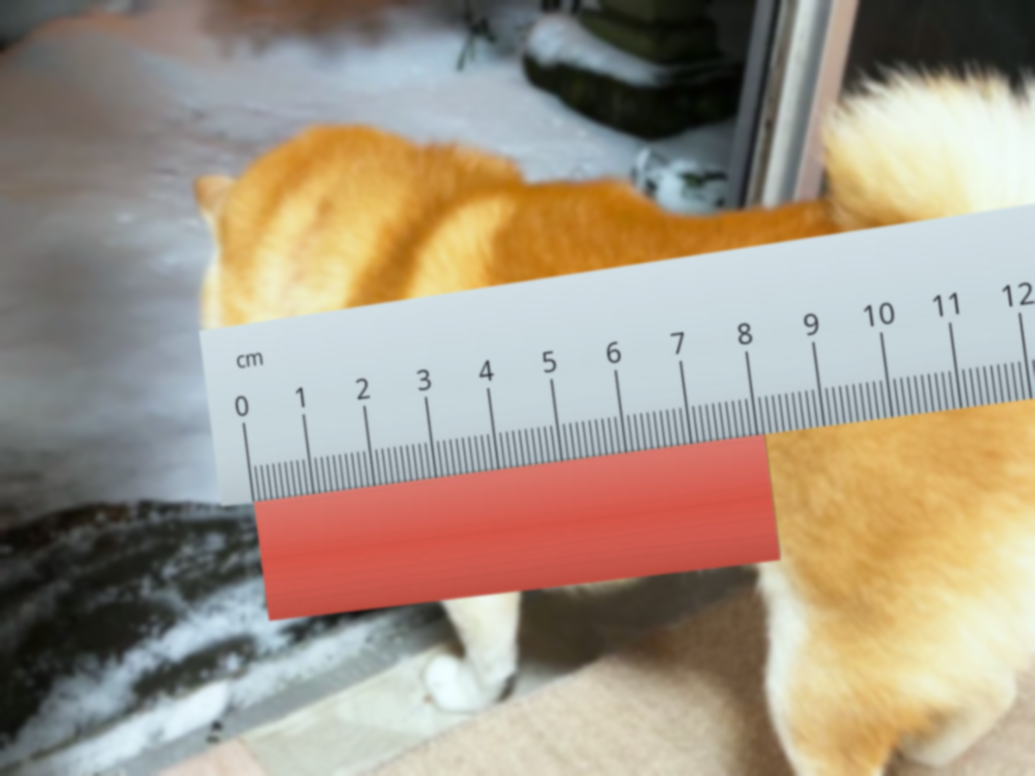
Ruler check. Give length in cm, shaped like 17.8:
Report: 8.1
